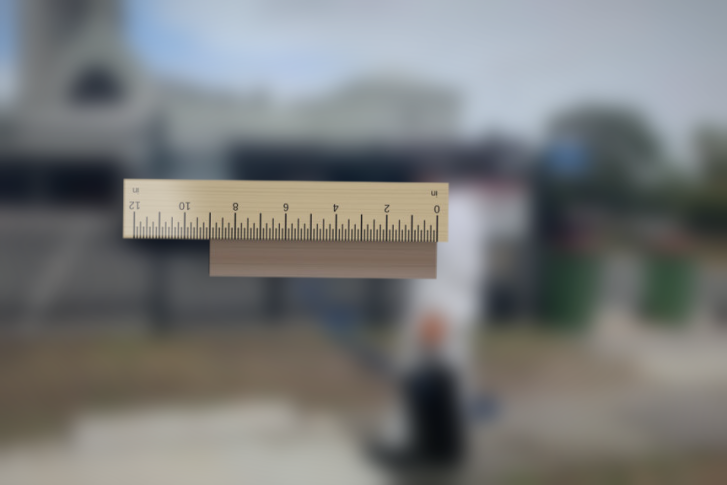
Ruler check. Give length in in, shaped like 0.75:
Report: 9
